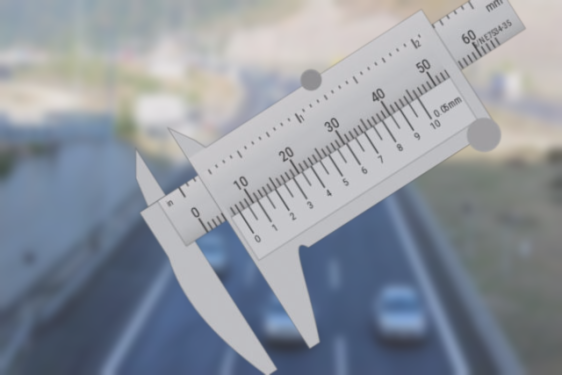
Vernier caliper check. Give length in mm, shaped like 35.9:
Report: 7.0
